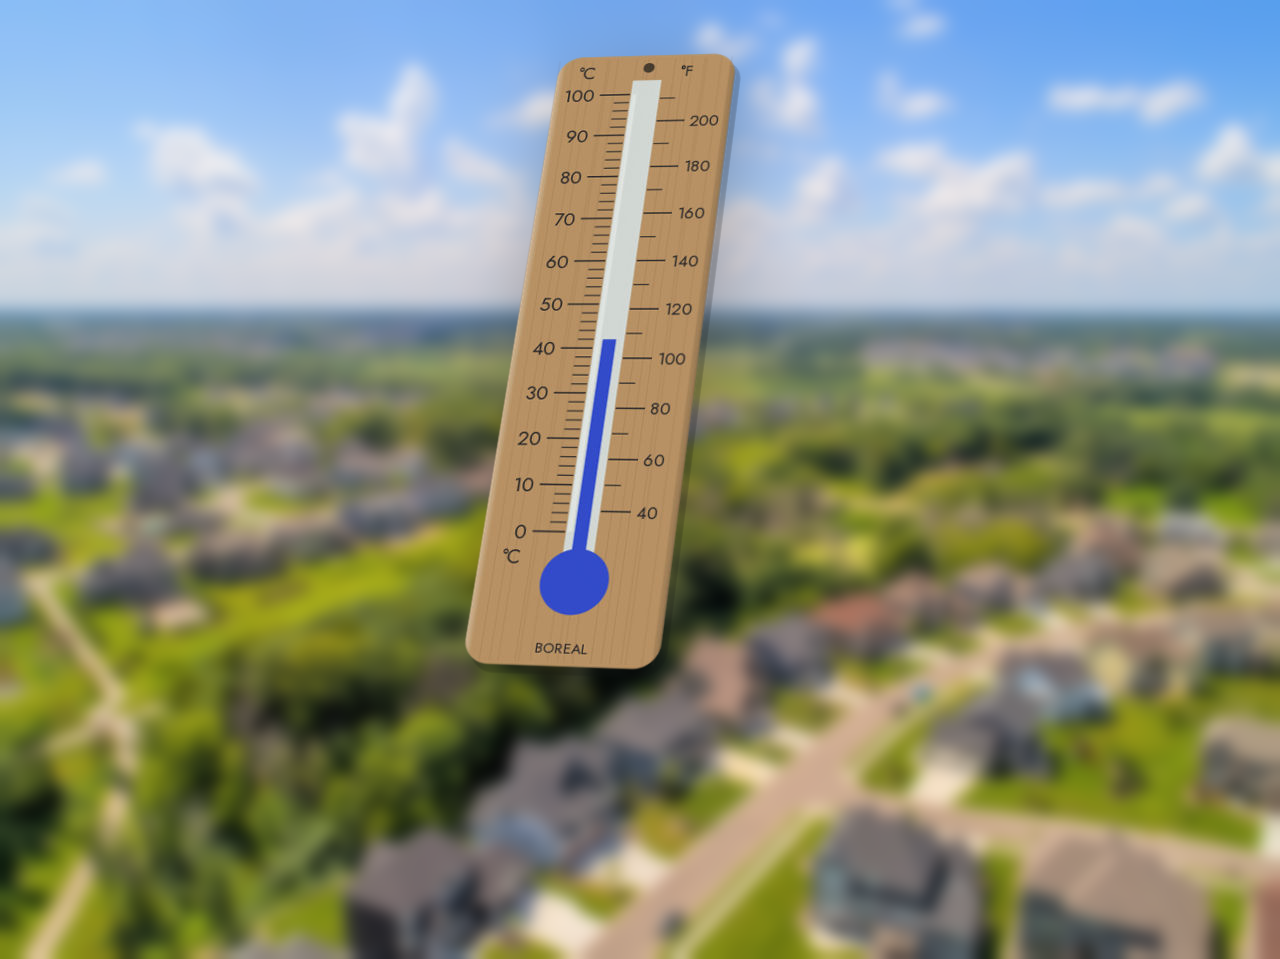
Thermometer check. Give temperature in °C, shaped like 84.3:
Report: 42
